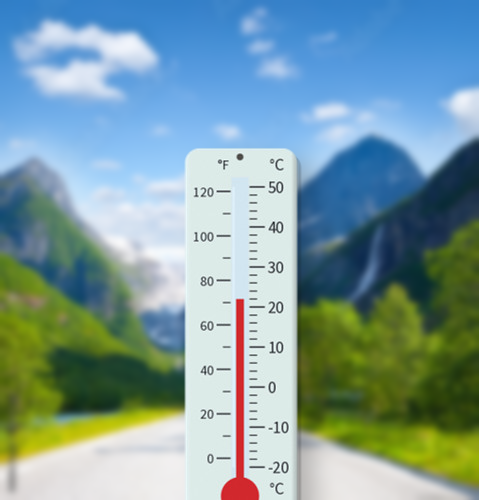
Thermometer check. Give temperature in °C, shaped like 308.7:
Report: 22
